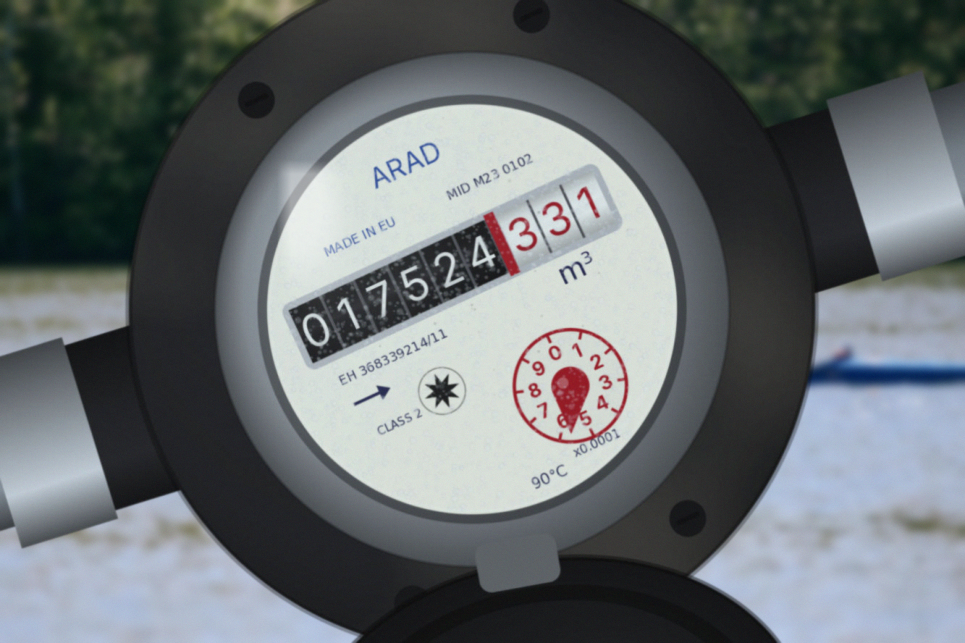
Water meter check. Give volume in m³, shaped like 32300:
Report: 17524.3315
